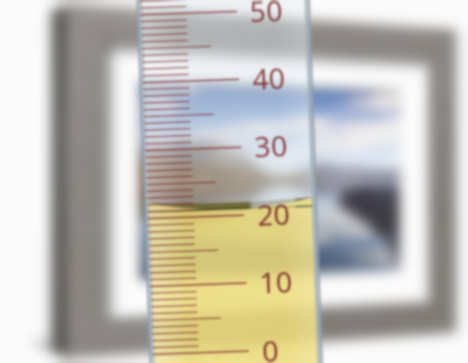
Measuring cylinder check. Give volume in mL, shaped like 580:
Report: 21
